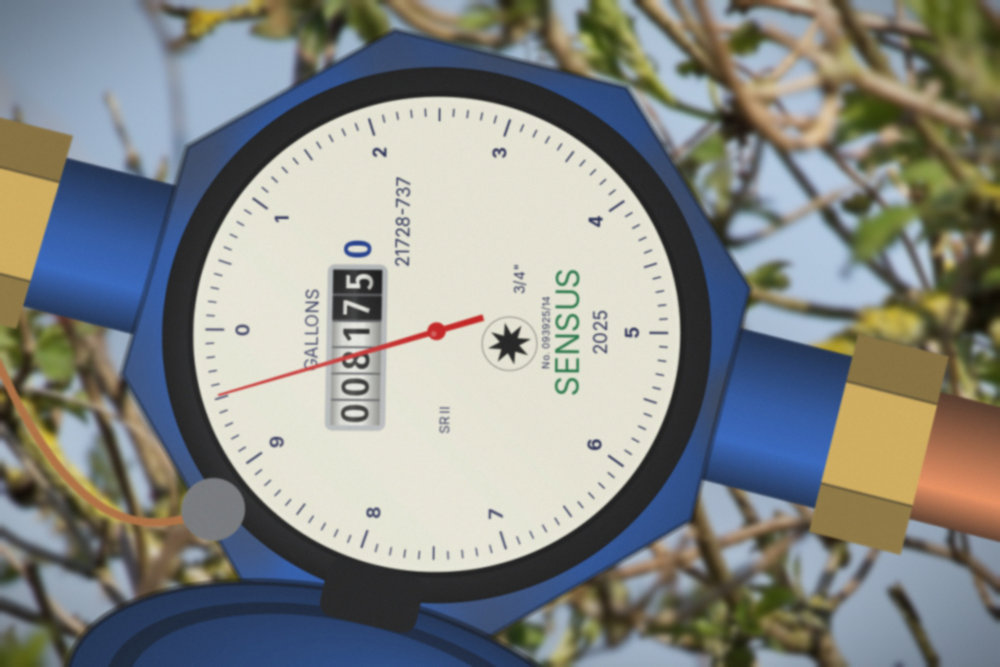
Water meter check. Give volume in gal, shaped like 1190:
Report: 81749.5
